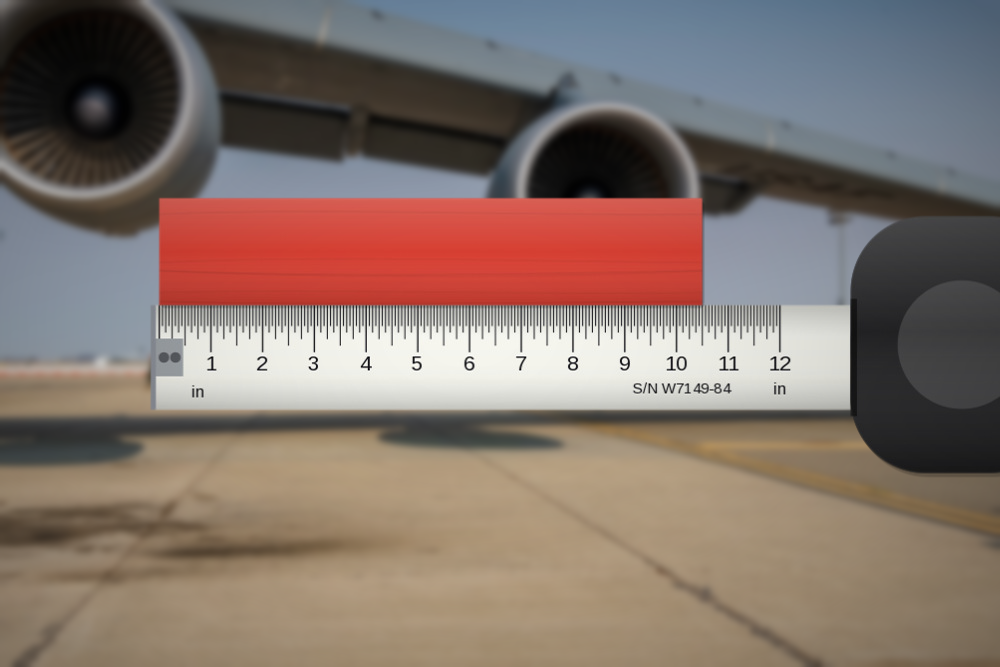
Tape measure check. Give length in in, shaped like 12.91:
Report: 10.5
